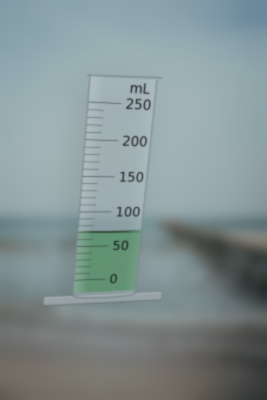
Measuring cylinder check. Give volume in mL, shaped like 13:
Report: 70
